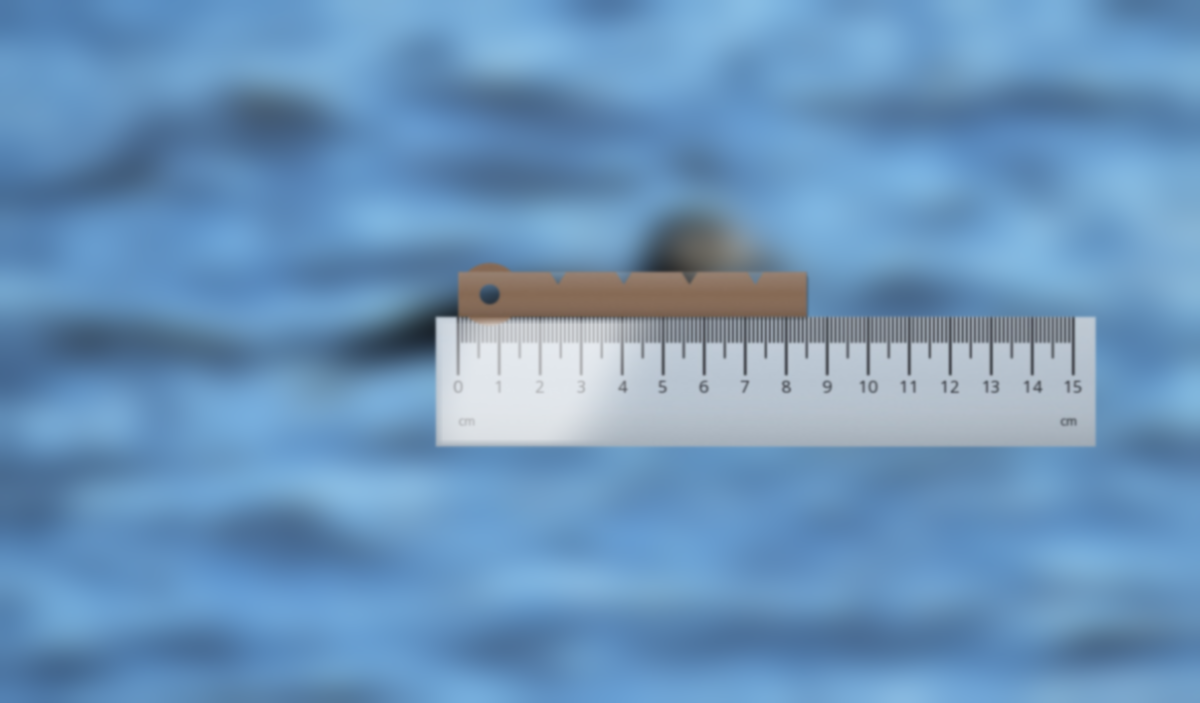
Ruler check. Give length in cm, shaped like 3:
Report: 8.5
